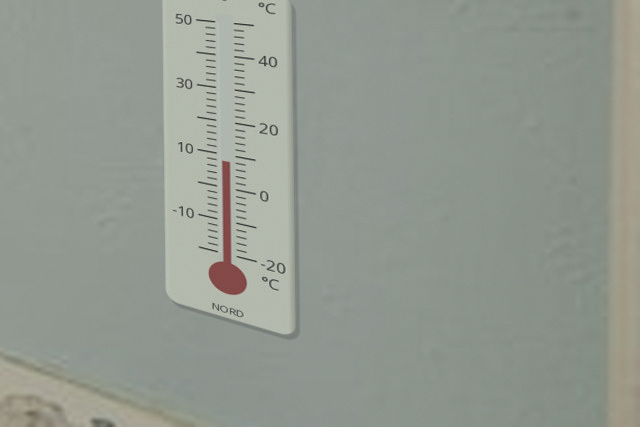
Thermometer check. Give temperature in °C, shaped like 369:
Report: 8
